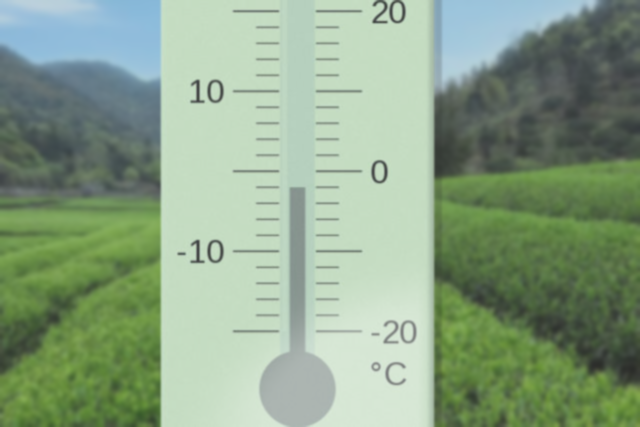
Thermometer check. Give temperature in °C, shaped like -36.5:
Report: -2
